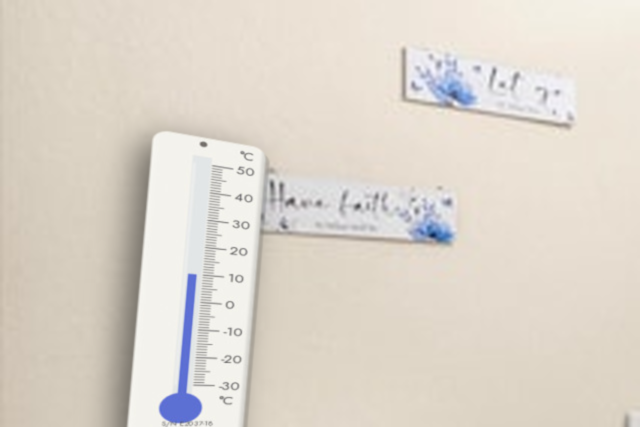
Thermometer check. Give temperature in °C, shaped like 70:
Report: 10
